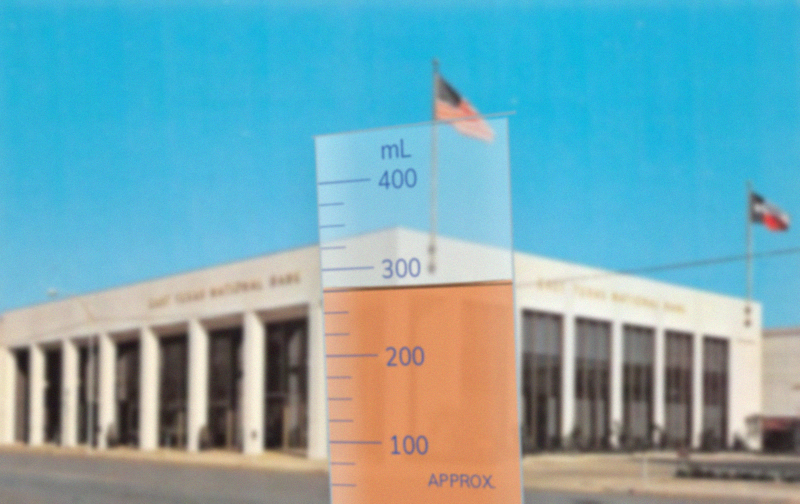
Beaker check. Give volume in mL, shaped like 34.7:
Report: 275
